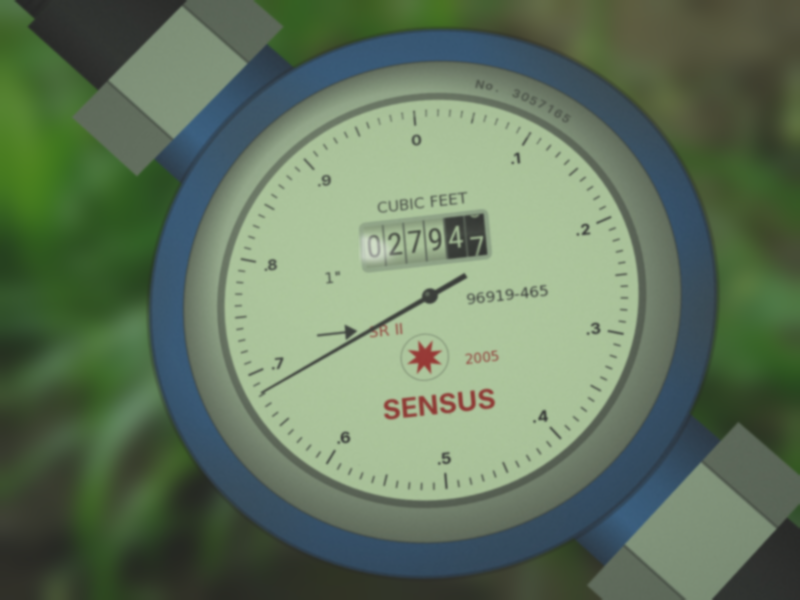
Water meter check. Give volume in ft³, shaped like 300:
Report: 27946.68
